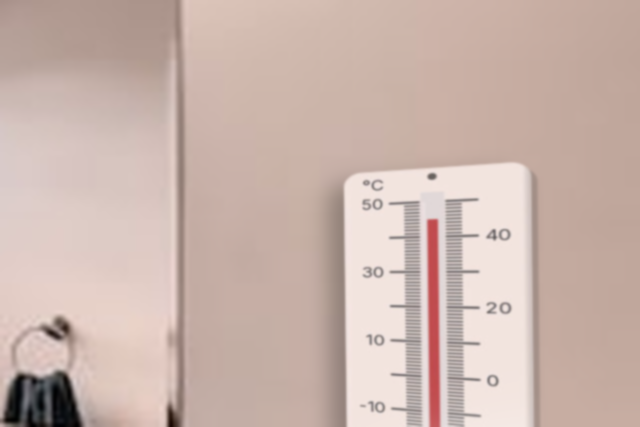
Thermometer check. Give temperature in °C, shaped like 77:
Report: 45
